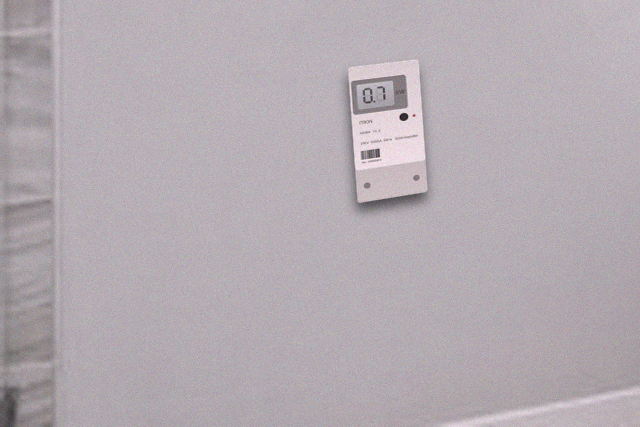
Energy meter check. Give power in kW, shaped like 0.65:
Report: 0.7
